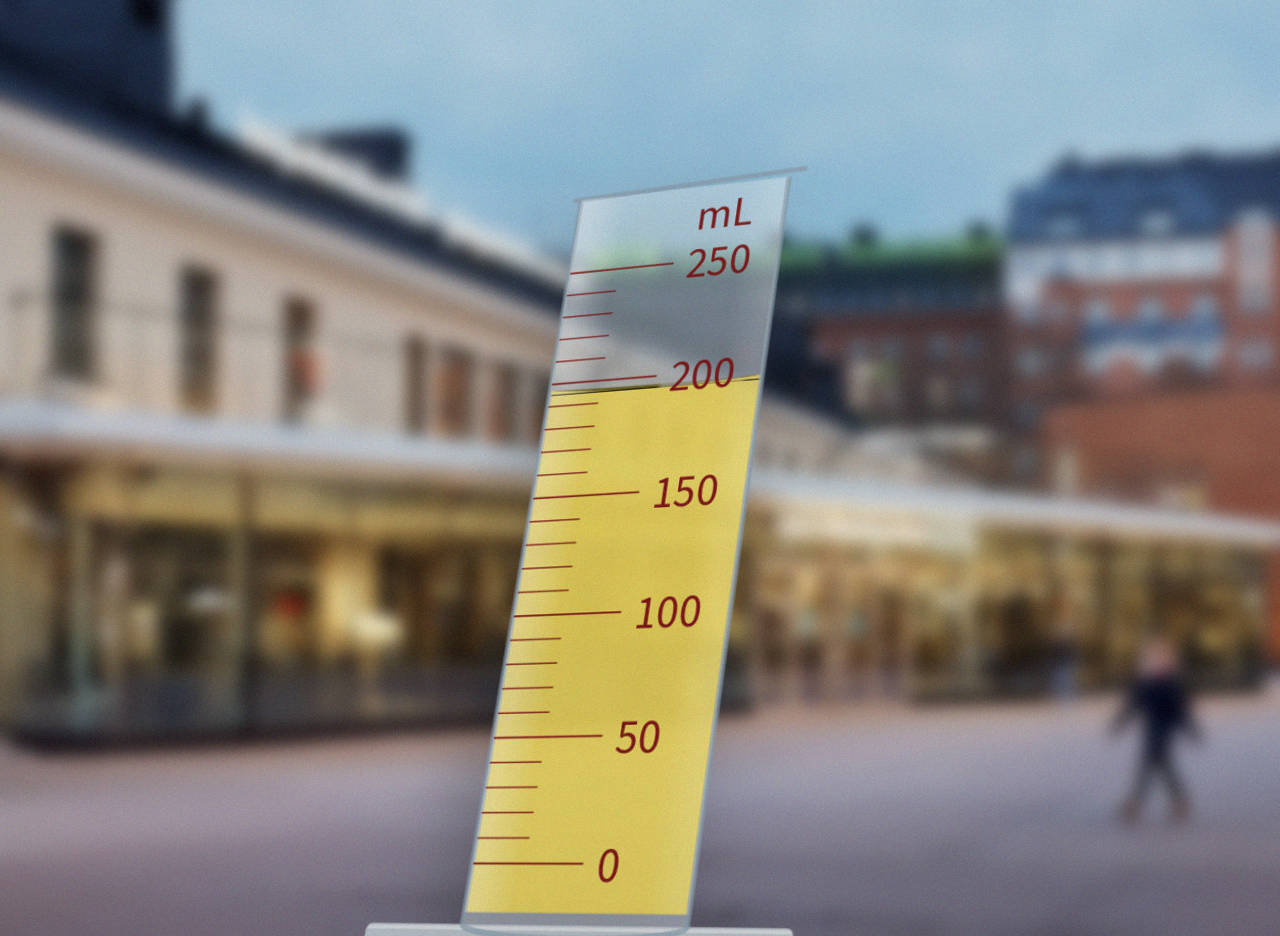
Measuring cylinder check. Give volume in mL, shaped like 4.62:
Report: 195
